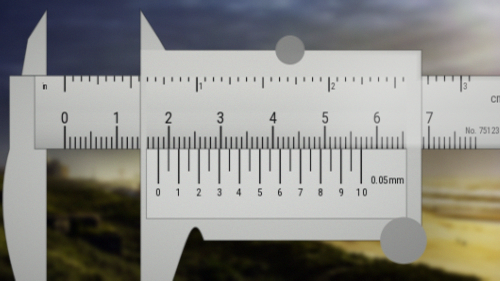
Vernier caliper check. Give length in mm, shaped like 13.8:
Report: 18.0
